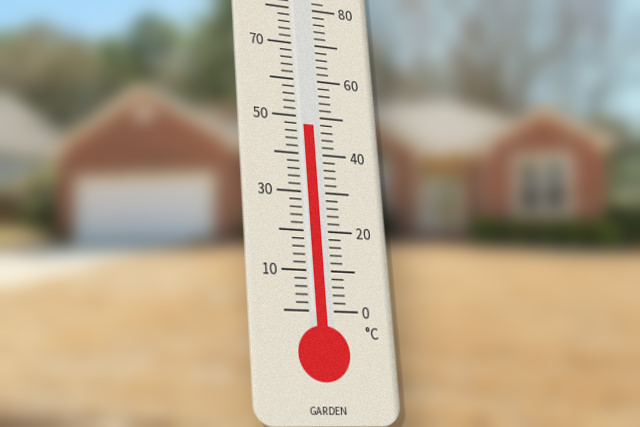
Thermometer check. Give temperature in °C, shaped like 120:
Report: 48
